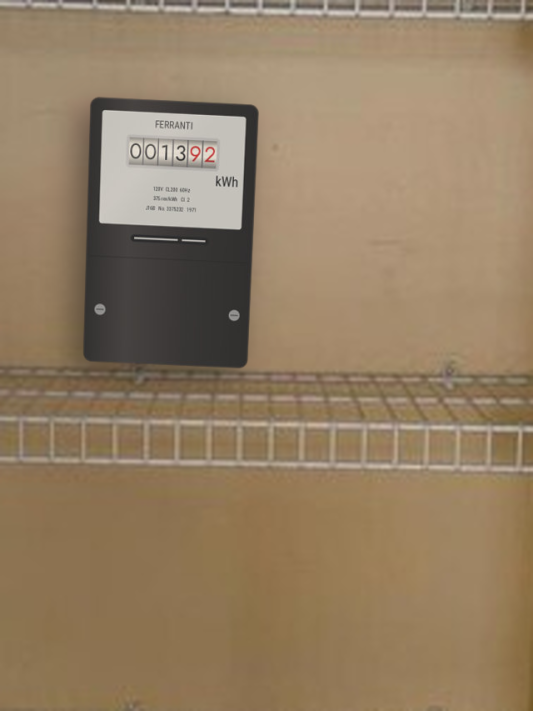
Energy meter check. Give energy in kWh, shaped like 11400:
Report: 13.92
